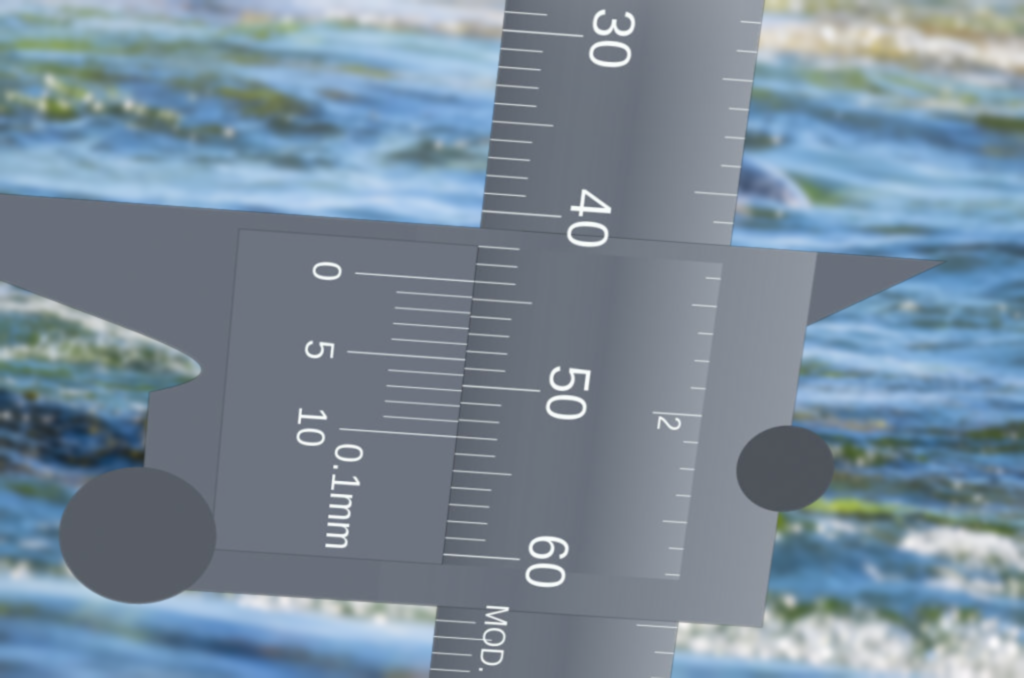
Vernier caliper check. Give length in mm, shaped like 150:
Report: 44.0
